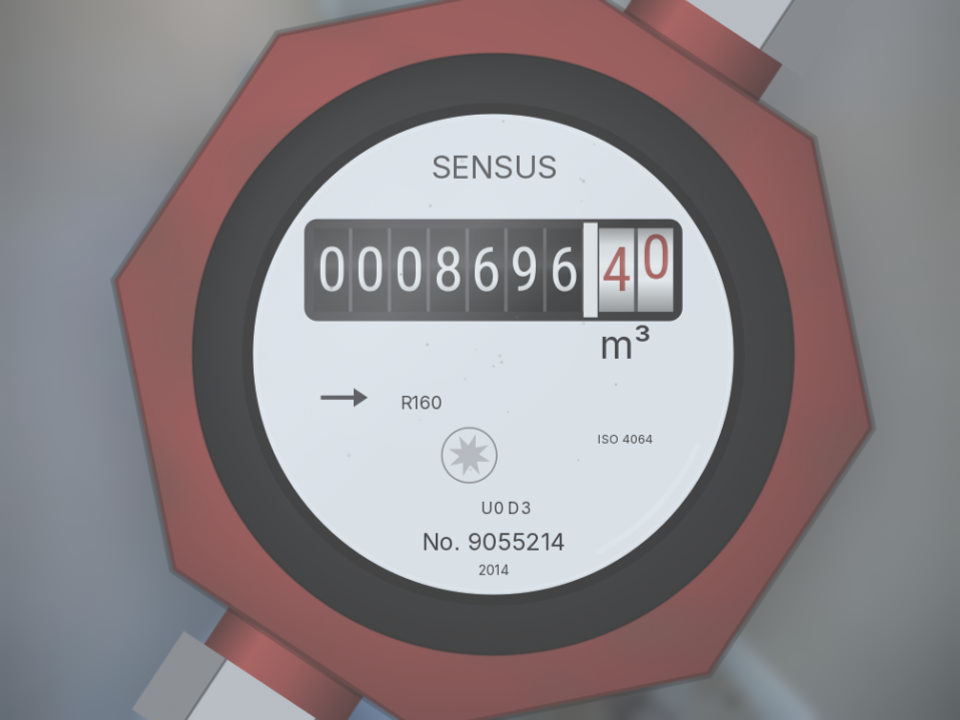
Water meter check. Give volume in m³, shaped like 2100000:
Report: 8696.40
